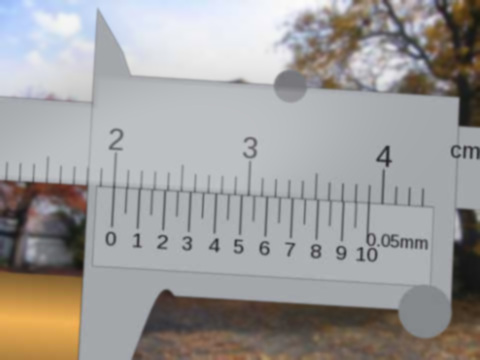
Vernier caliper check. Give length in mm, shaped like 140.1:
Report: 20.0
